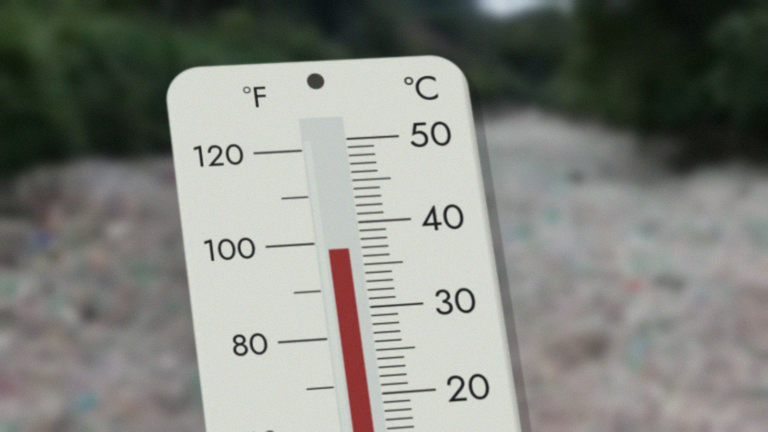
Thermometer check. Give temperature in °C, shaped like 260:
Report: 37
